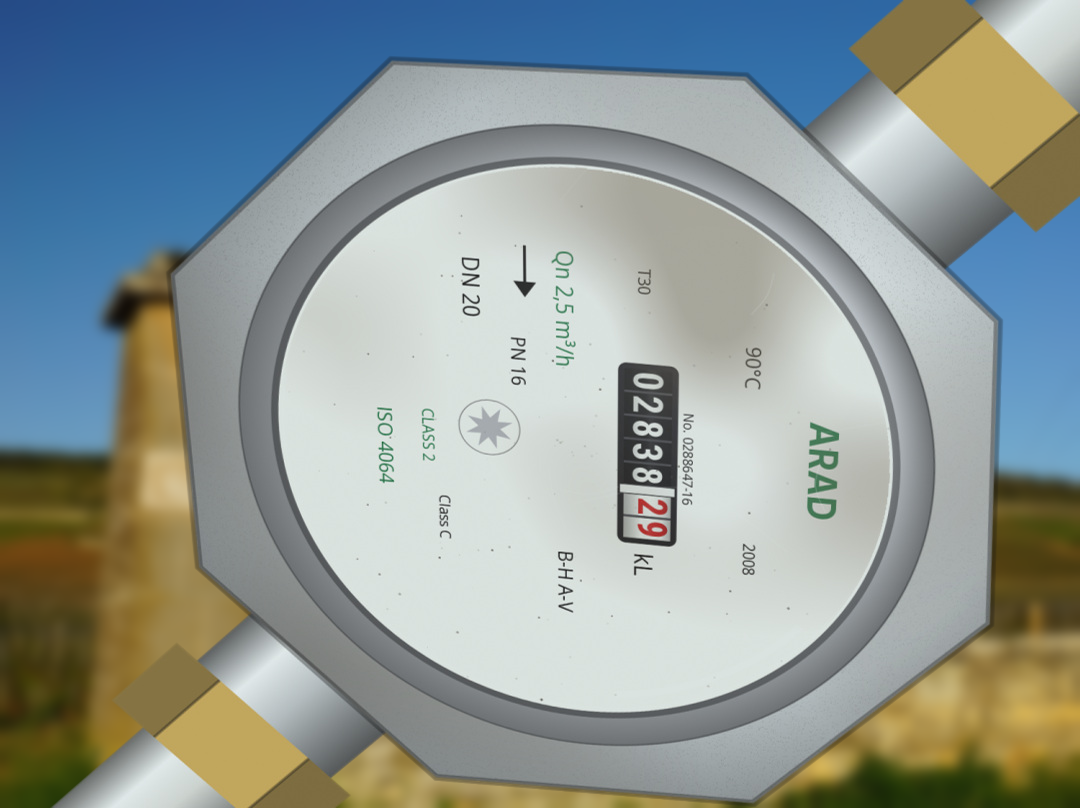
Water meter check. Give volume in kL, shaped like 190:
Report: 2838.29
